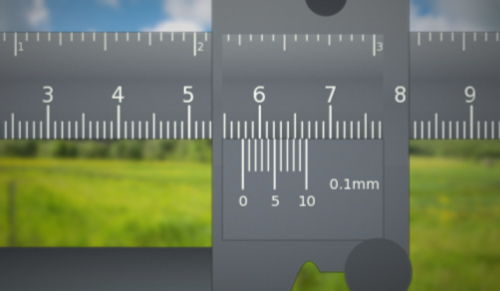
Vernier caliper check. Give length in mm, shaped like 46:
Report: 57.6
